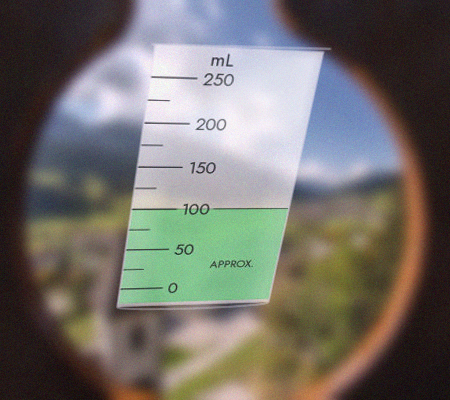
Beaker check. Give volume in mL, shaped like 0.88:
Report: 100
